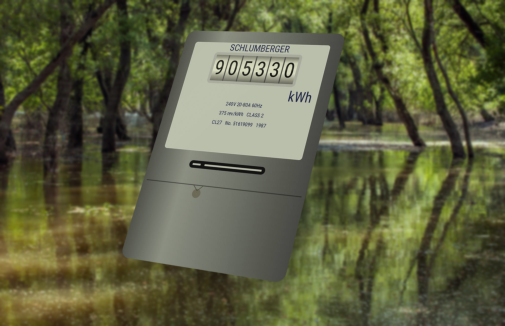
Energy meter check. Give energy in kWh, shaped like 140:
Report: 905330
